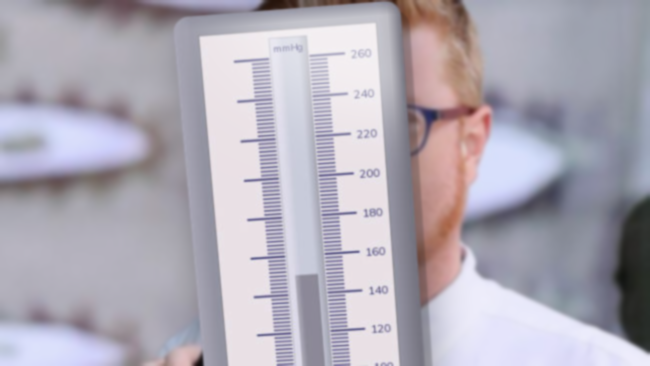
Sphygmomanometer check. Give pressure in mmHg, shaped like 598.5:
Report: 150
